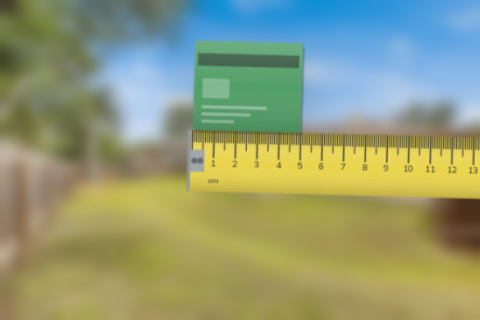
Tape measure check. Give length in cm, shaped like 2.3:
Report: 5
